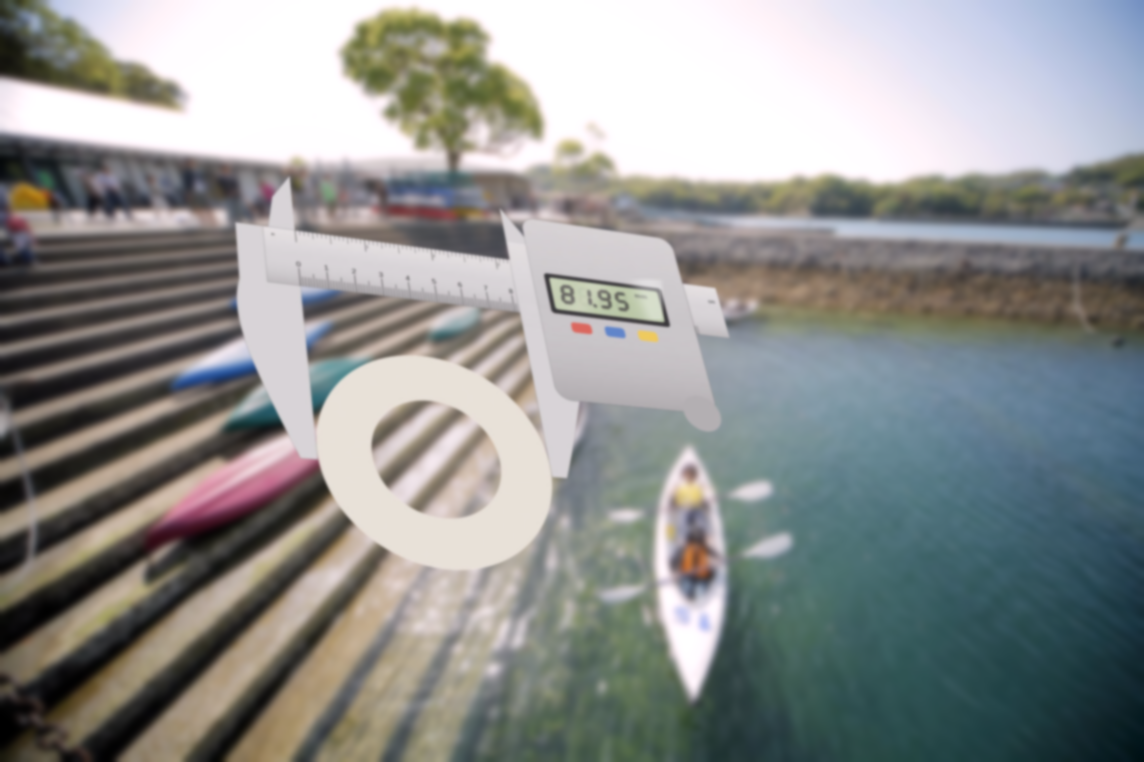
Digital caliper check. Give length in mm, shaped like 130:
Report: 81.95
